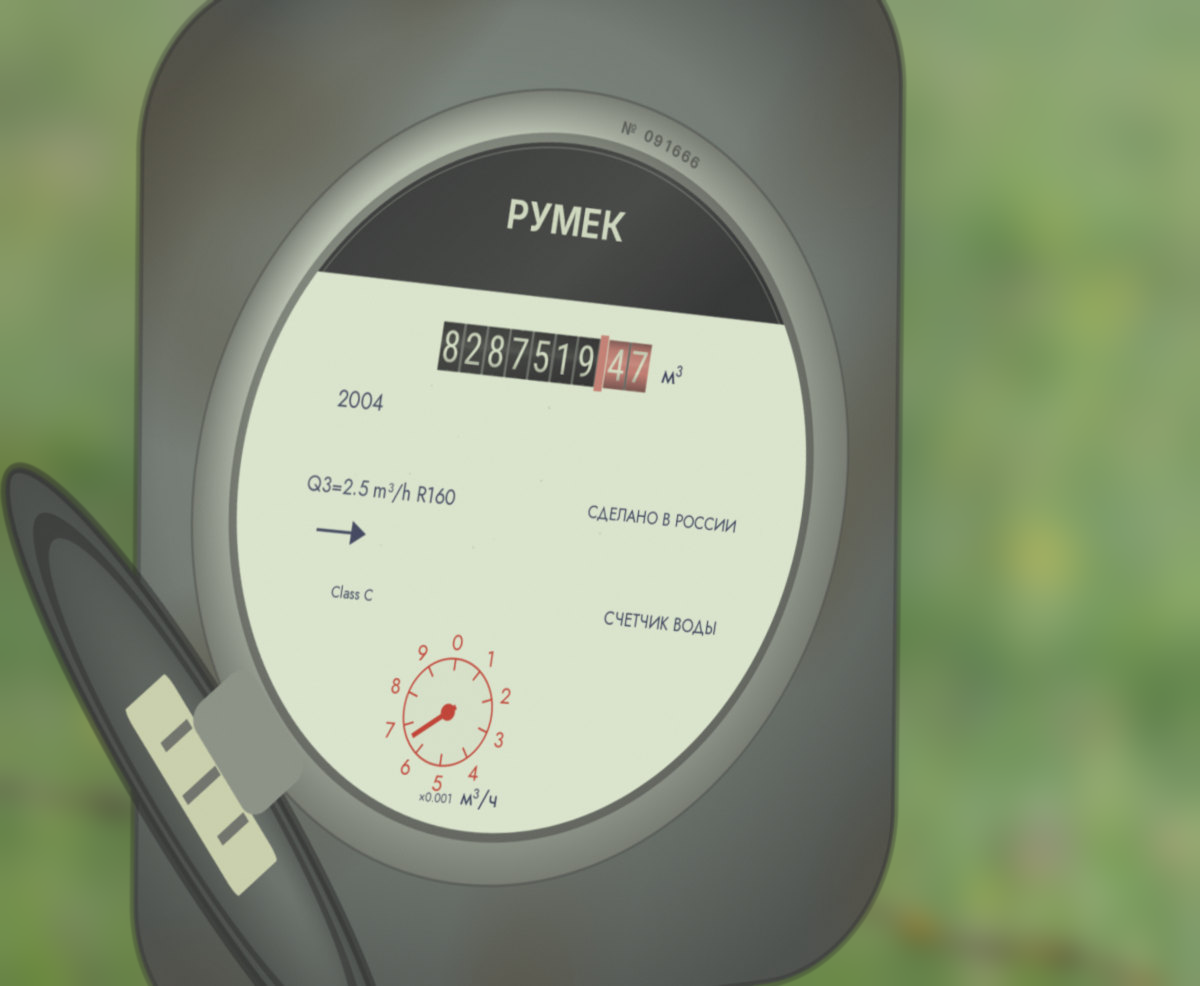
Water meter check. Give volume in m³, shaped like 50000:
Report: 8287519.476
